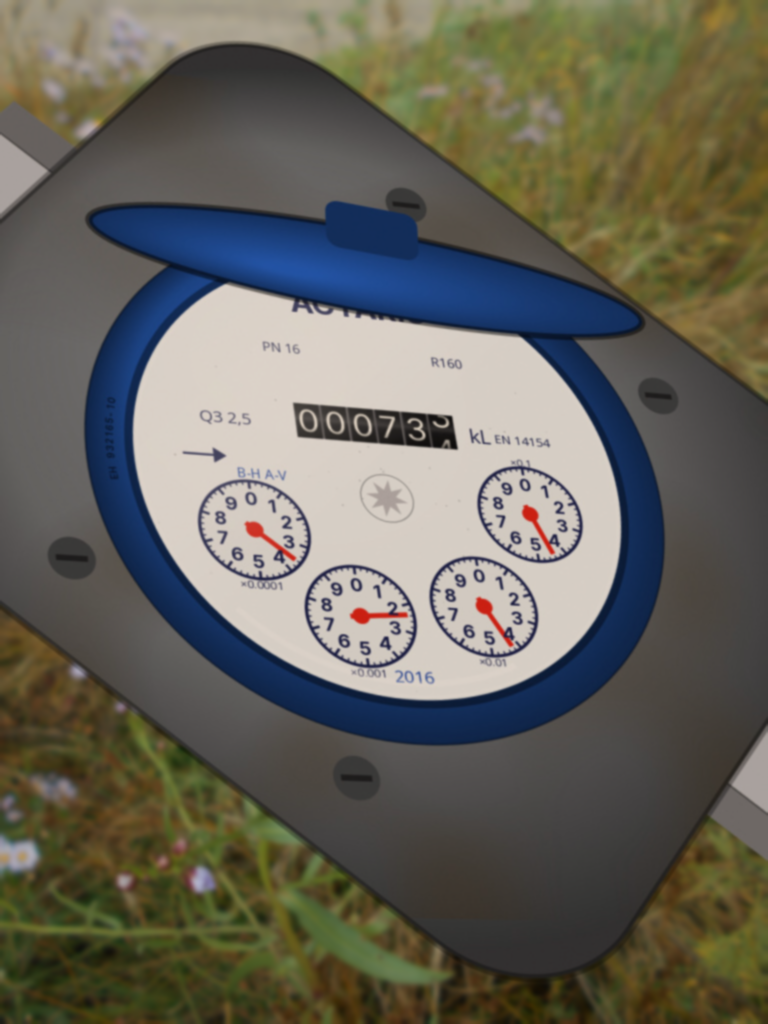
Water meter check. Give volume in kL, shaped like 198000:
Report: 733.4423
